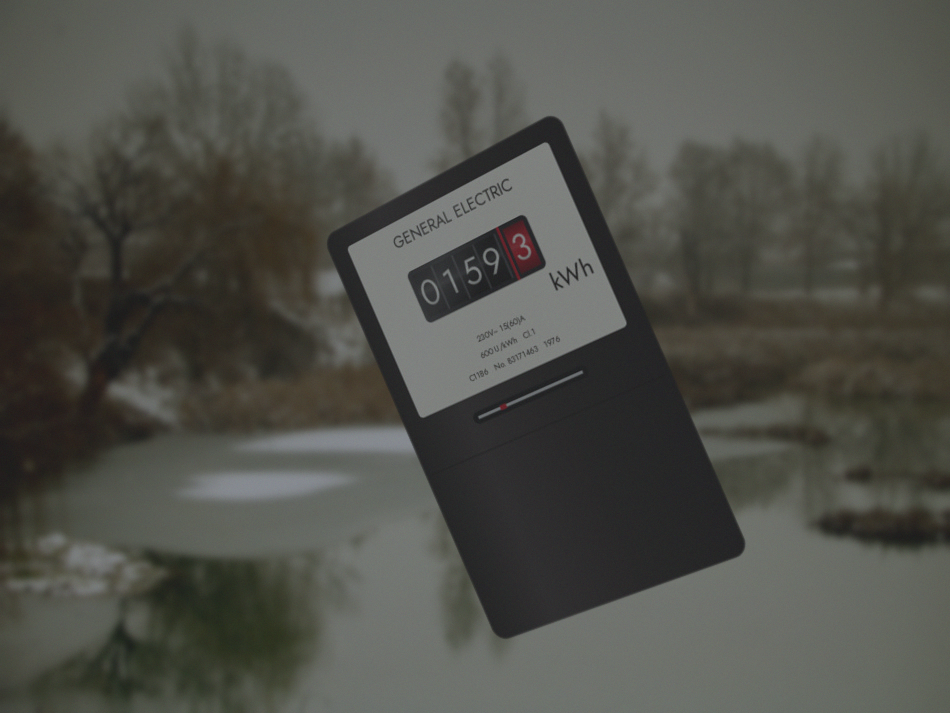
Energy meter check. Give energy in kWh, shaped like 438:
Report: 159.3
